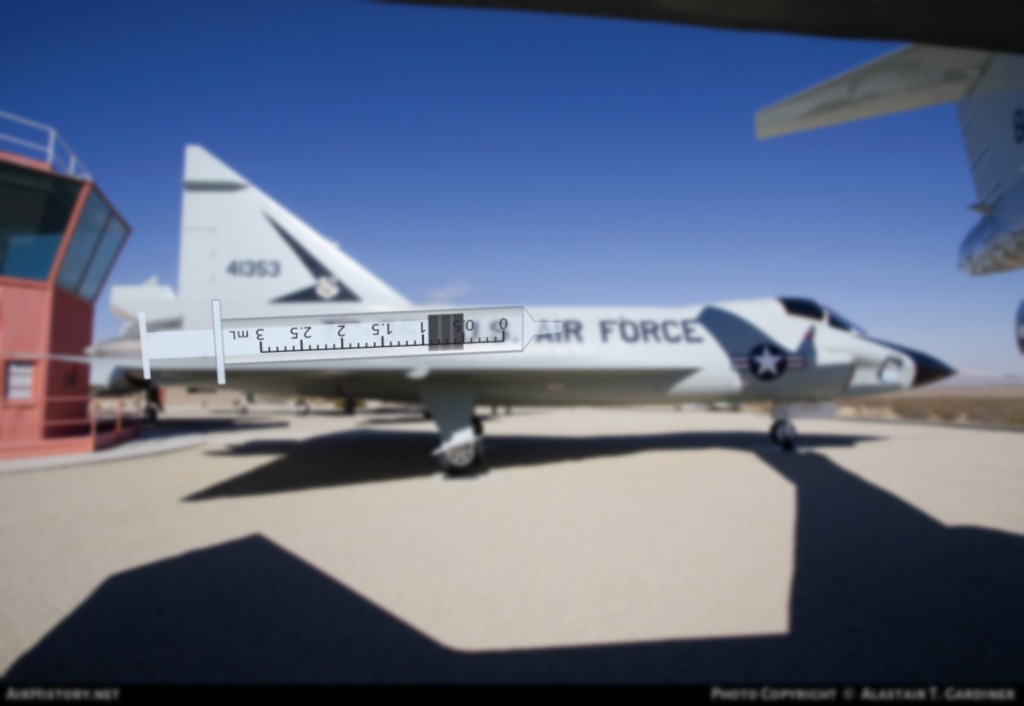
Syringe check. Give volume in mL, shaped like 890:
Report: 0.5
